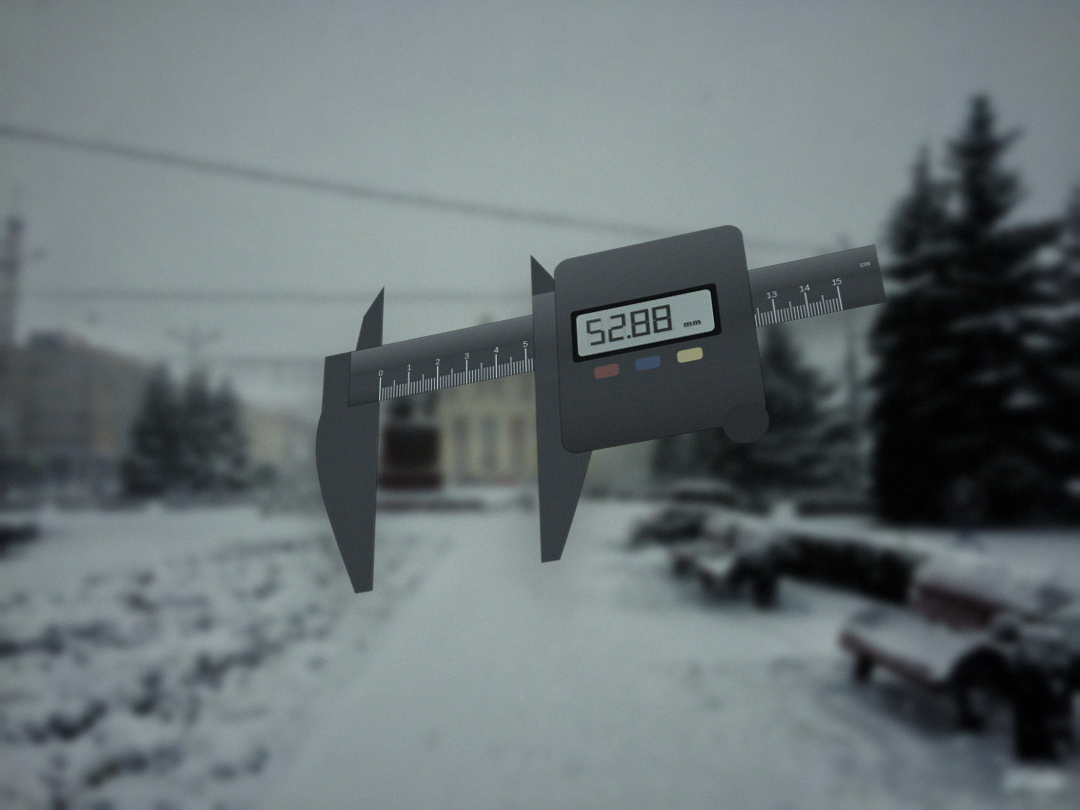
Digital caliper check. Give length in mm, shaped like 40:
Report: 52.88
